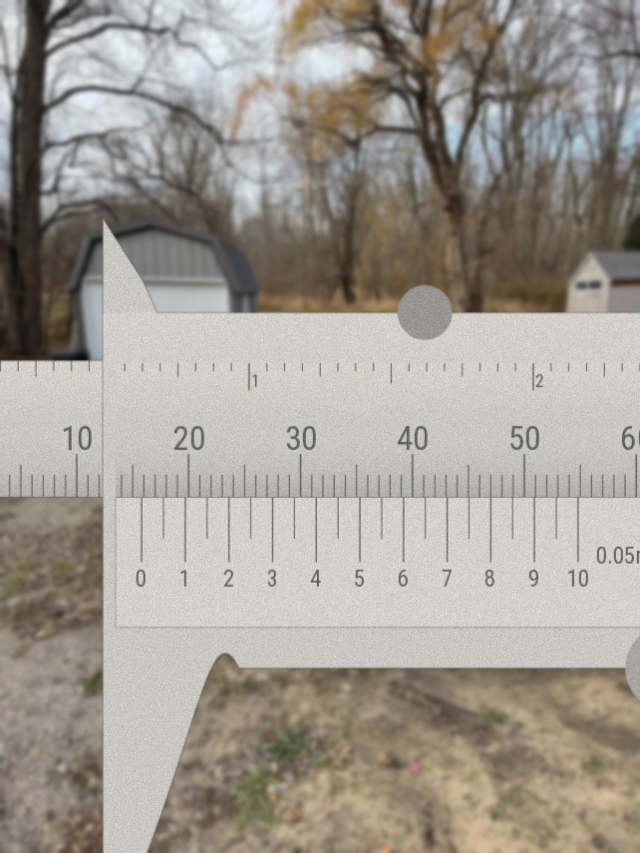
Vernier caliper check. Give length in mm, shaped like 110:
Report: 15.8
